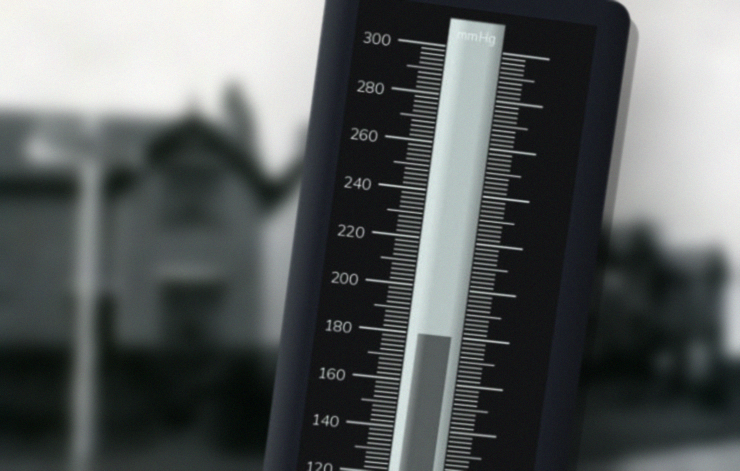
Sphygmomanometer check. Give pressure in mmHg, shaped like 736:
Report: 180
